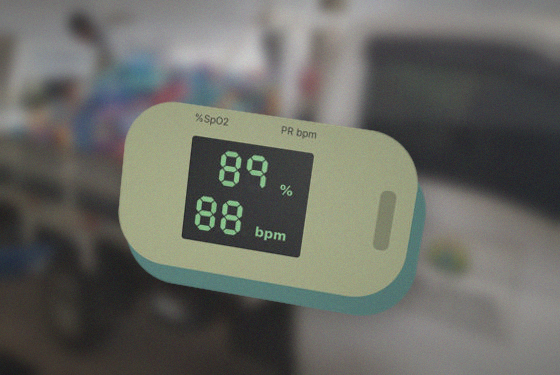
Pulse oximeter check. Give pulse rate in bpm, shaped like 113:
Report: 88
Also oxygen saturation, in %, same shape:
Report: 89
